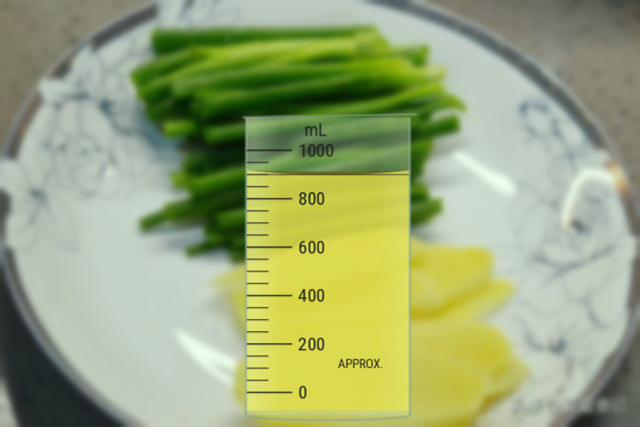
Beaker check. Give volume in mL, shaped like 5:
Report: 900
